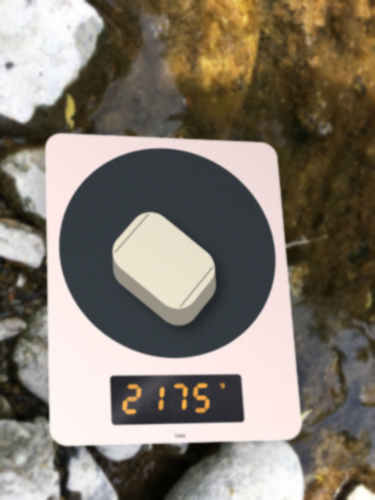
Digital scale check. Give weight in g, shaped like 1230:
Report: 2175
